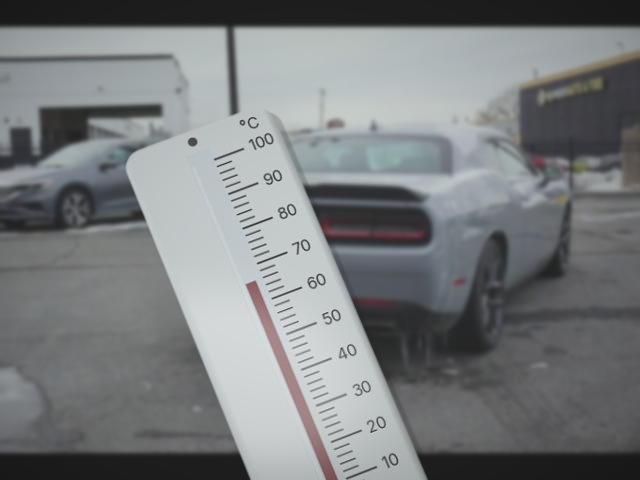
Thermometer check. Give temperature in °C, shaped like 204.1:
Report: 66
